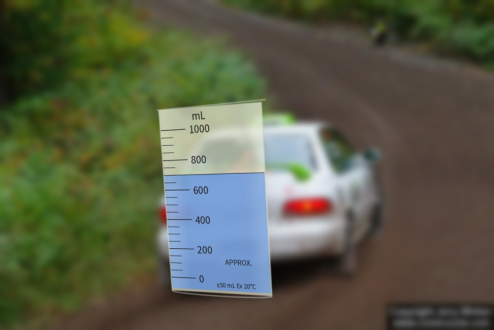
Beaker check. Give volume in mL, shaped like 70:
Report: 700
